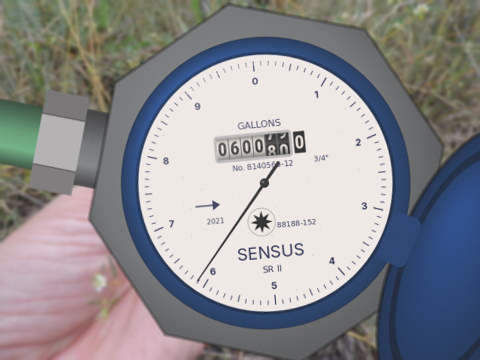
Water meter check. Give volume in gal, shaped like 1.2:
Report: 600796.1
